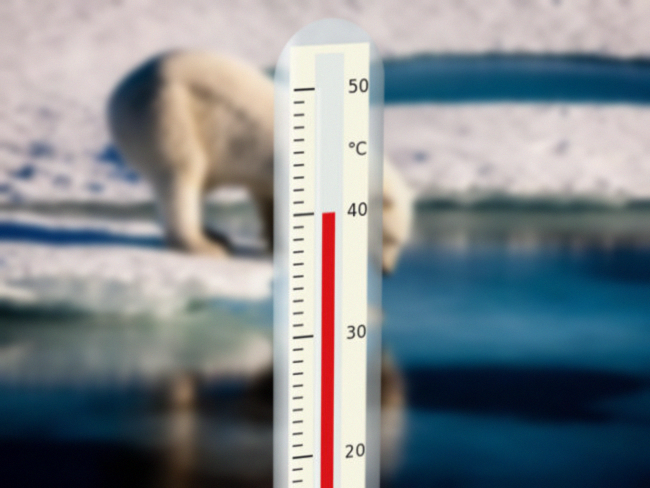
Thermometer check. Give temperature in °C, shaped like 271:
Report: 40
